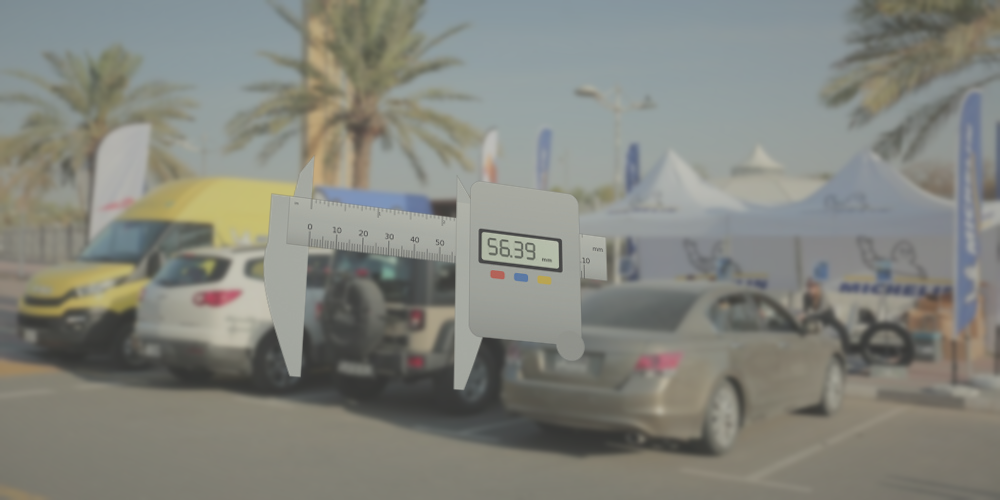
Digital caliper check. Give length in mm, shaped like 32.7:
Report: 56.39
